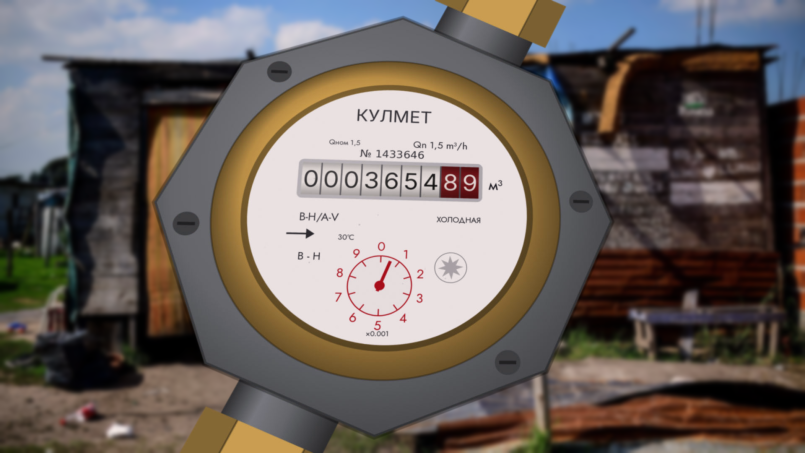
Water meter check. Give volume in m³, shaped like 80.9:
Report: 3654.890
